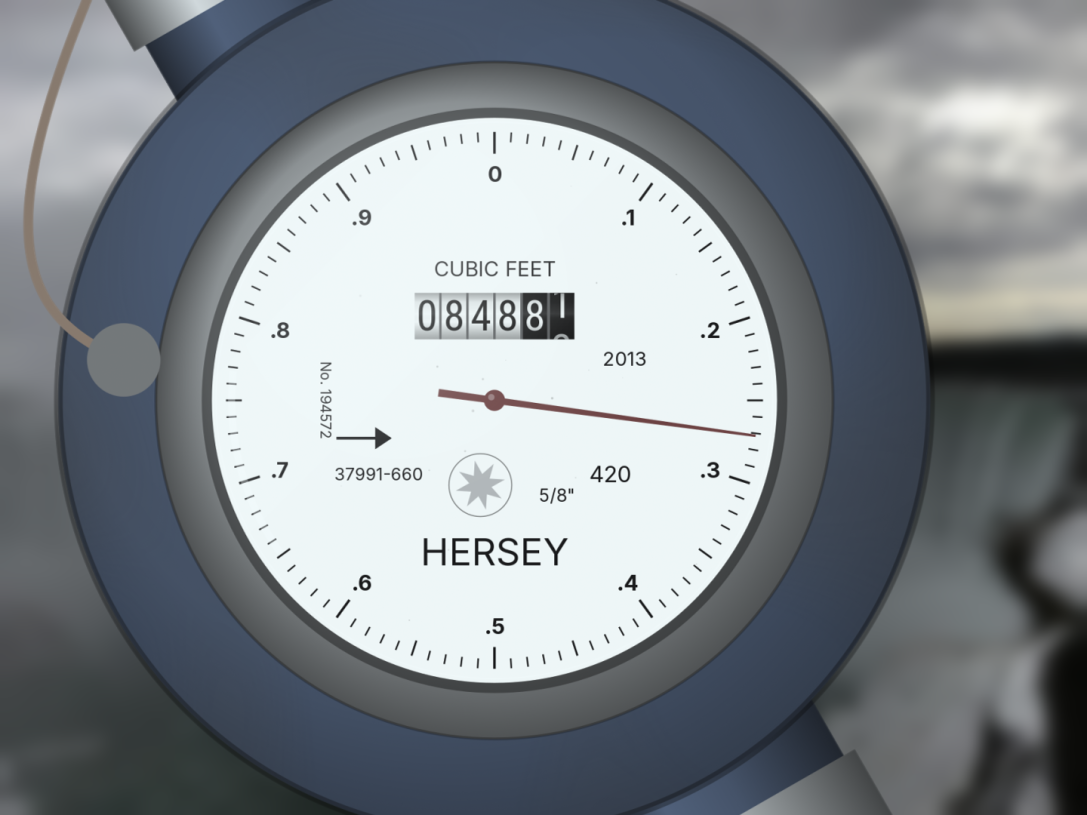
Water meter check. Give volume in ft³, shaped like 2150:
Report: 84881.27
